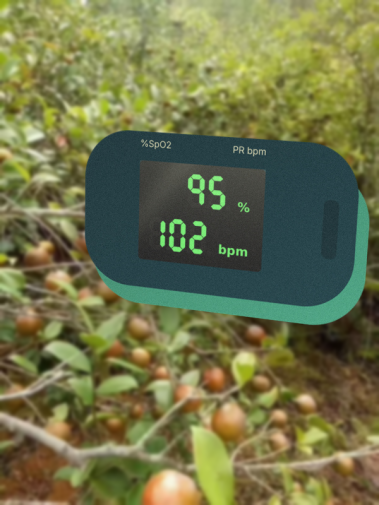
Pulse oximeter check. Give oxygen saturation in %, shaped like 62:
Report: 95
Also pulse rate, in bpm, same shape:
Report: 102
